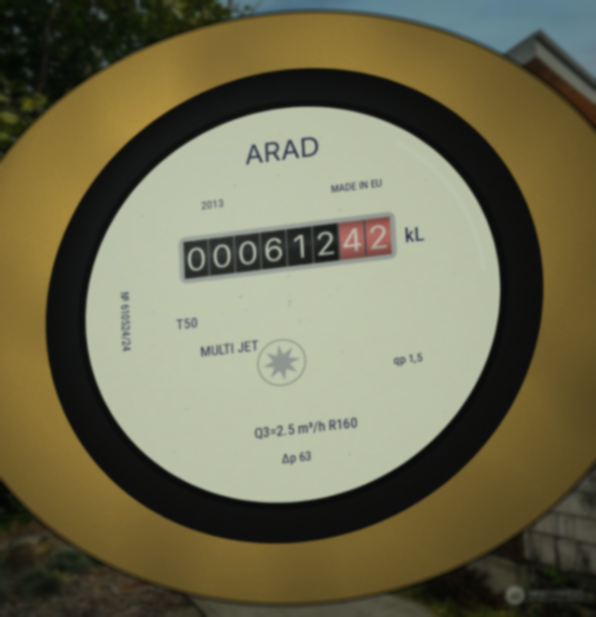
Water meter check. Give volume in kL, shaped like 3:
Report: 612.42
